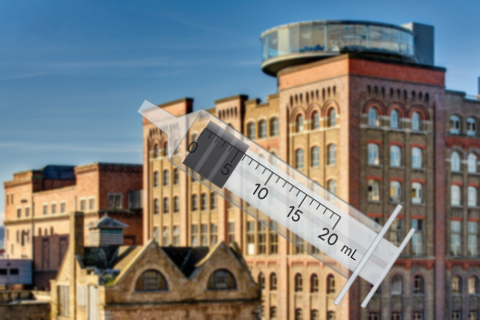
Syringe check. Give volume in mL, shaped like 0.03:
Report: 0
